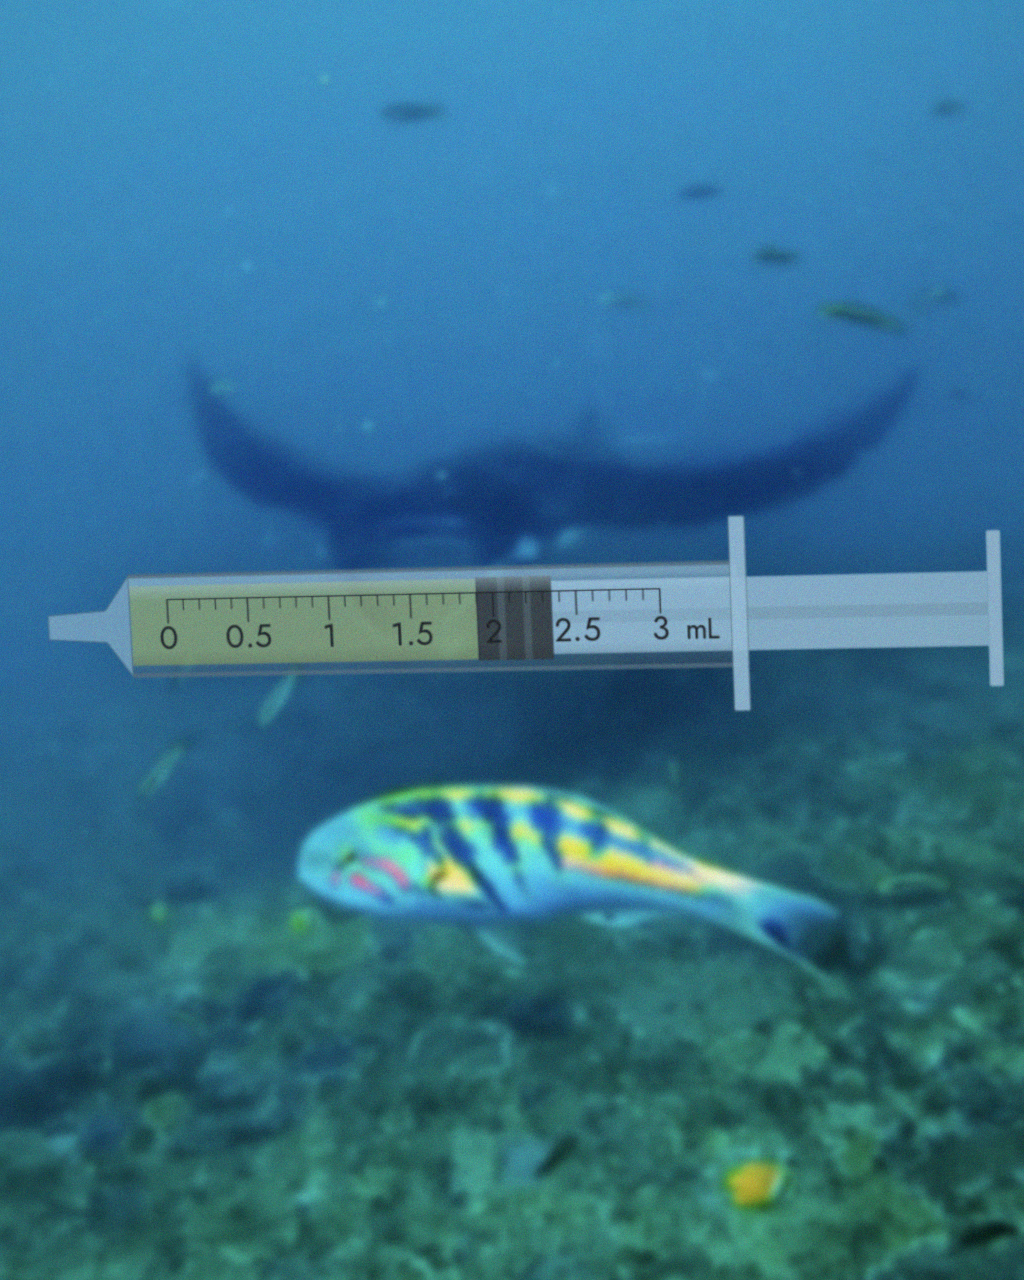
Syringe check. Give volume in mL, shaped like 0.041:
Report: 1.9
